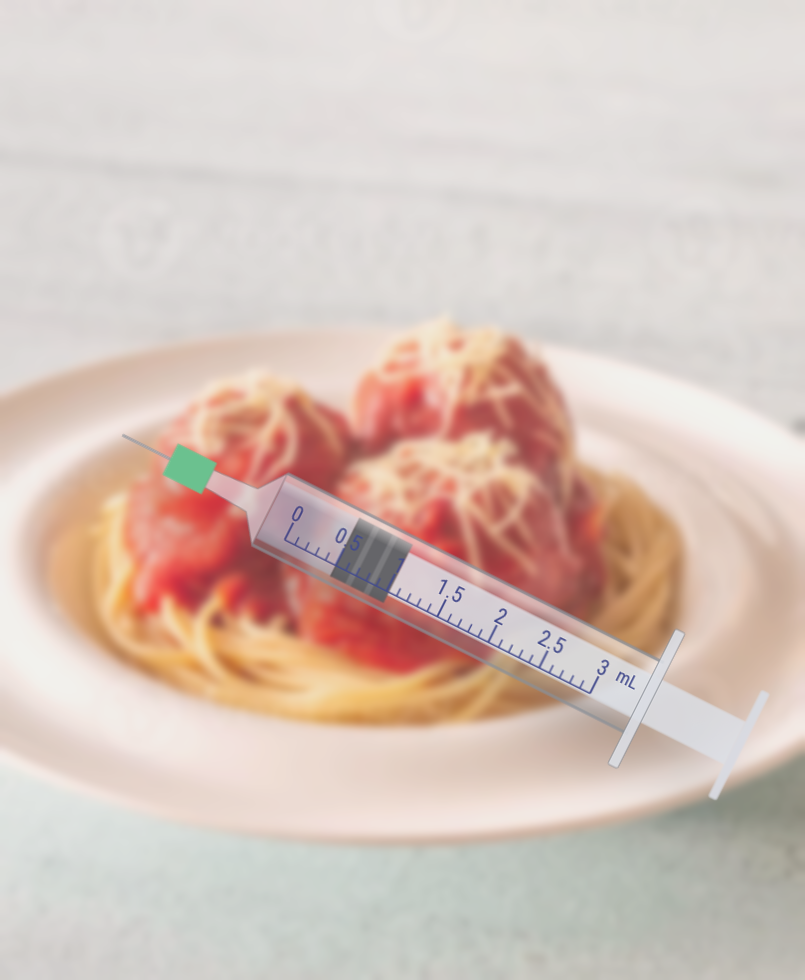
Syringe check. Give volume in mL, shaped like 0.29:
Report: 0.5
